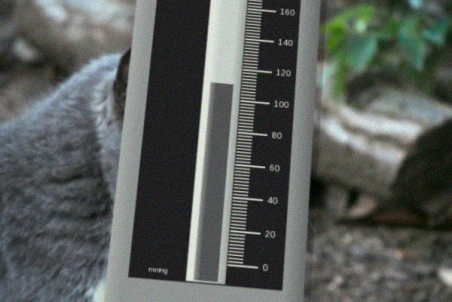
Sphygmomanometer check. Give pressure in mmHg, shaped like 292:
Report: 110
